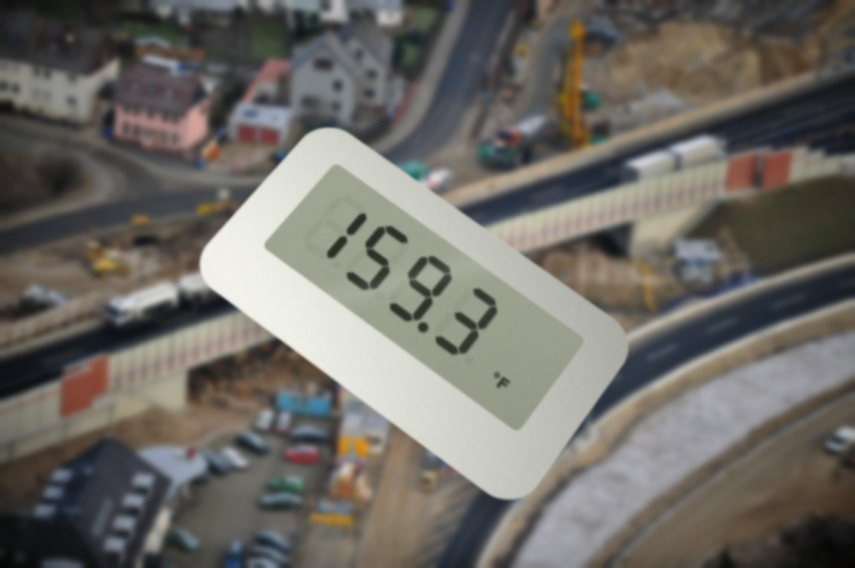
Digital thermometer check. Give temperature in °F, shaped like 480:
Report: 159.3
